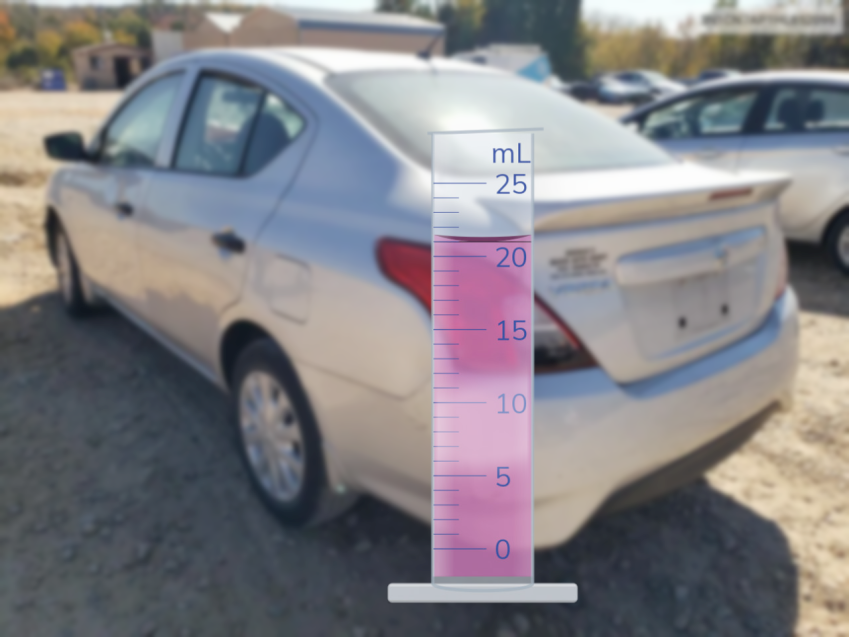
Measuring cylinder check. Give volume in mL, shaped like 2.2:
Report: 21
